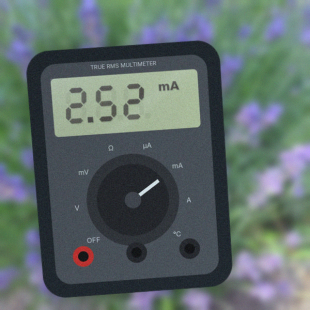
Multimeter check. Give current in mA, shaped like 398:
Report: 2.52
